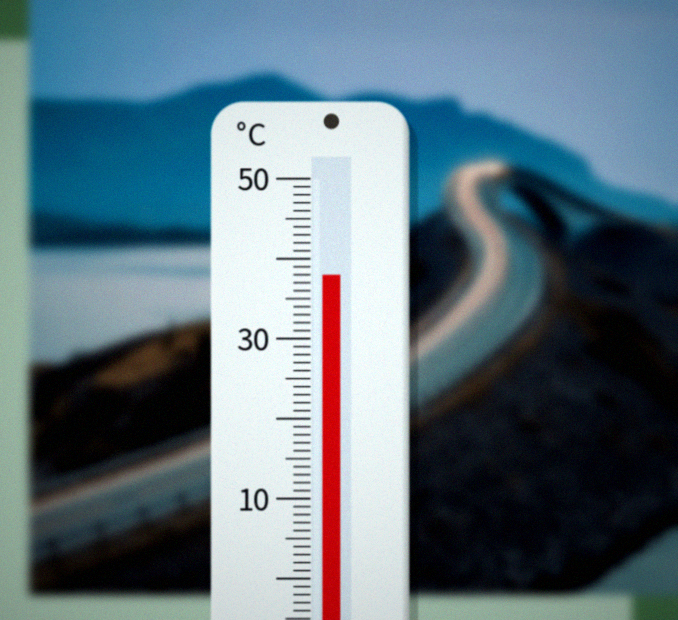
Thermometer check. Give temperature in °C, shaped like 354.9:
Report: 38
